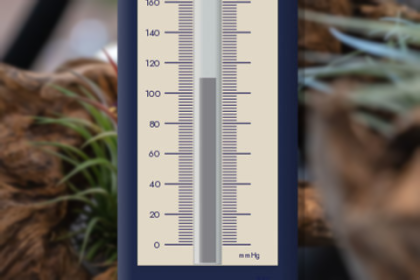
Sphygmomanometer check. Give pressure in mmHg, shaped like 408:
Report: 110
